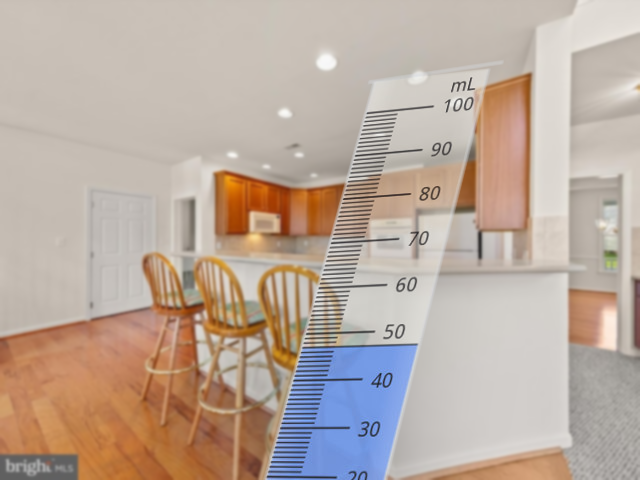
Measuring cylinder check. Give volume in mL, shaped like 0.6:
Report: 47
